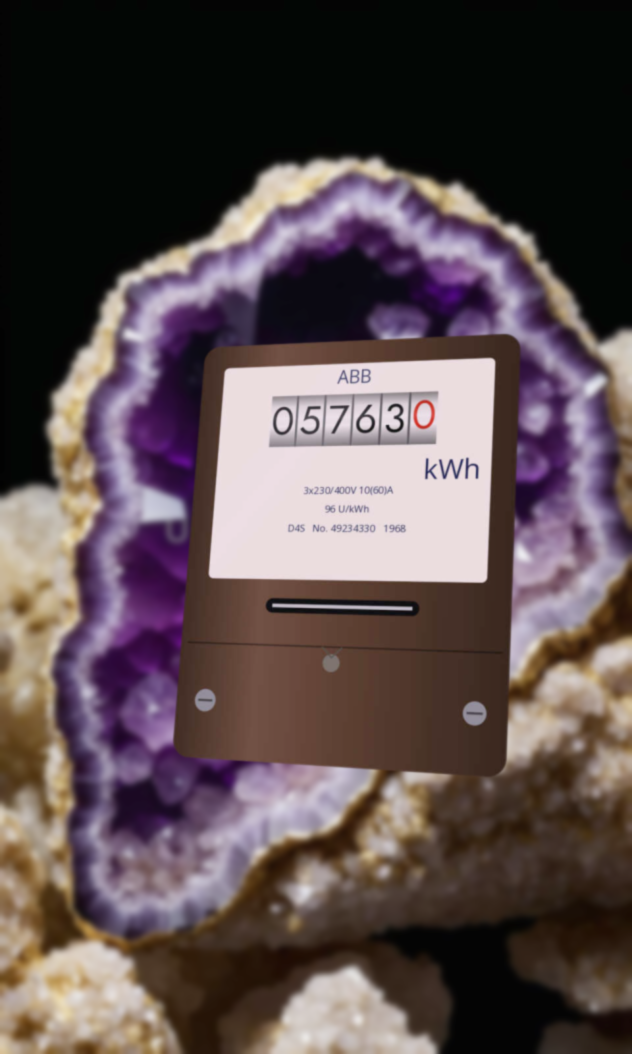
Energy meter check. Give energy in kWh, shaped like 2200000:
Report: 5763.0
